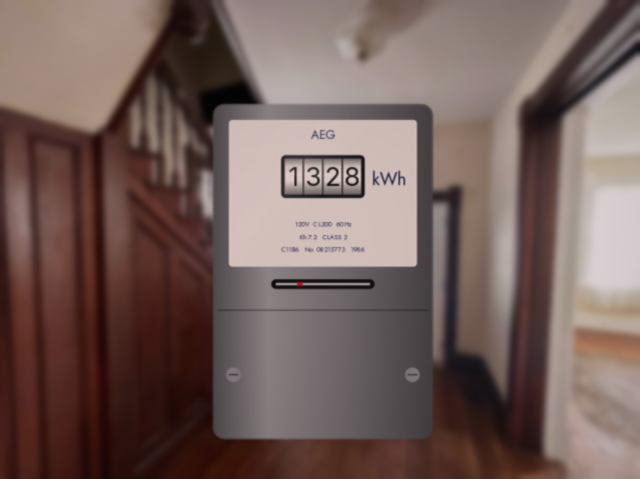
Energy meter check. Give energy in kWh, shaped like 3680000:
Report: 1328
